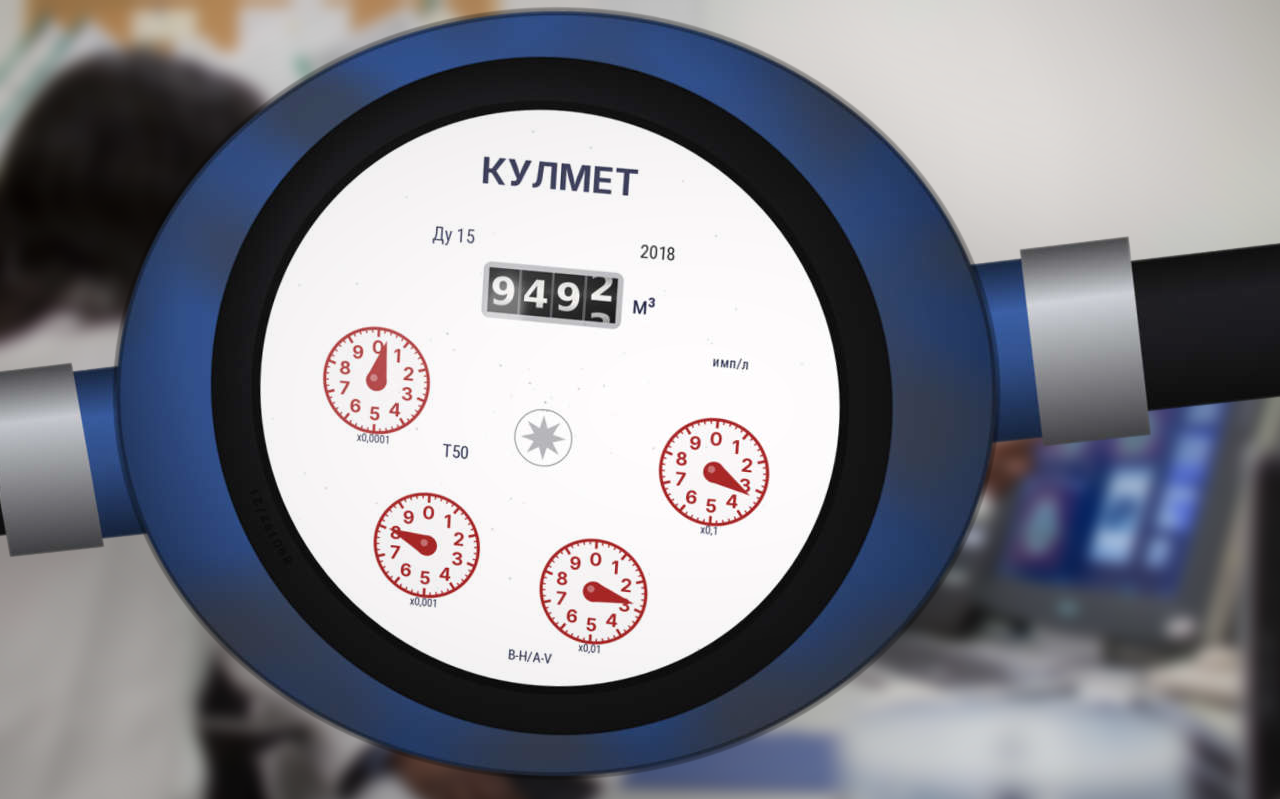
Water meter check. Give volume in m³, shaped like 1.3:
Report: 9492.3280
